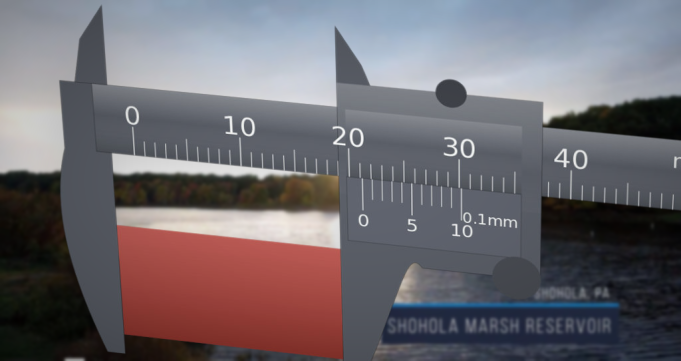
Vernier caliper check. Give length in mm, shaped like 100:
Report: 21.2
